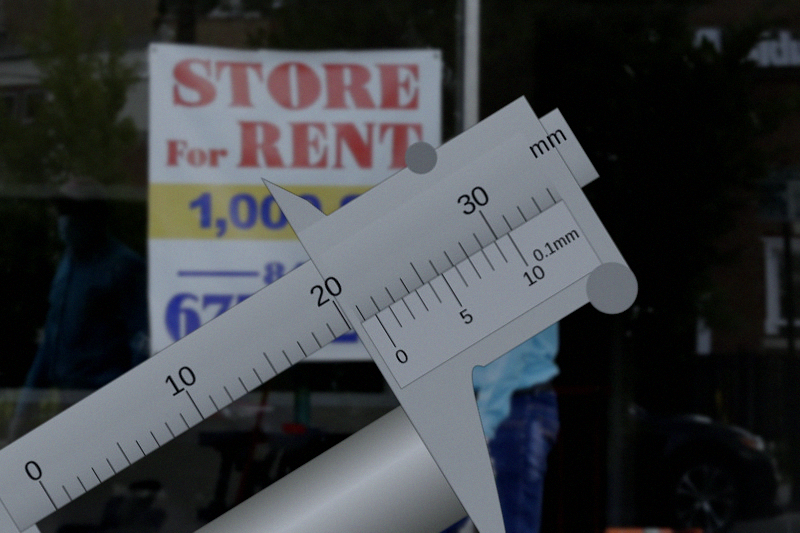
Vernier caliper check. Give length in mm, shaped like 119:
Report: 21.7
